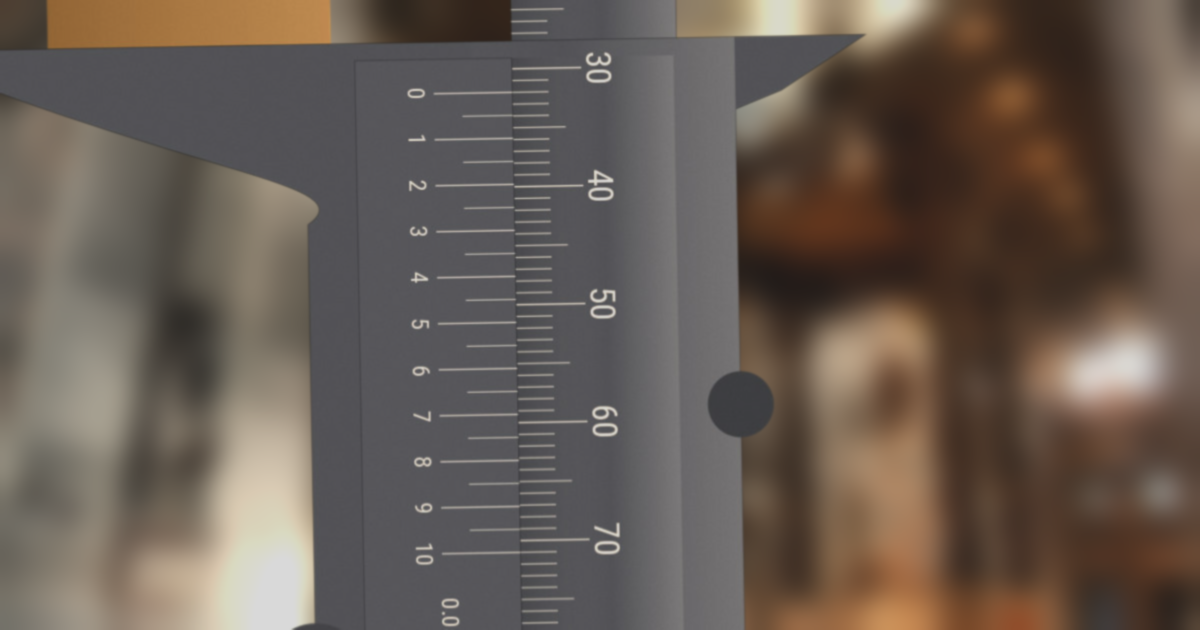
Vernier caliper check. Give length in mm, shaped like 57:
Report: 32.0
